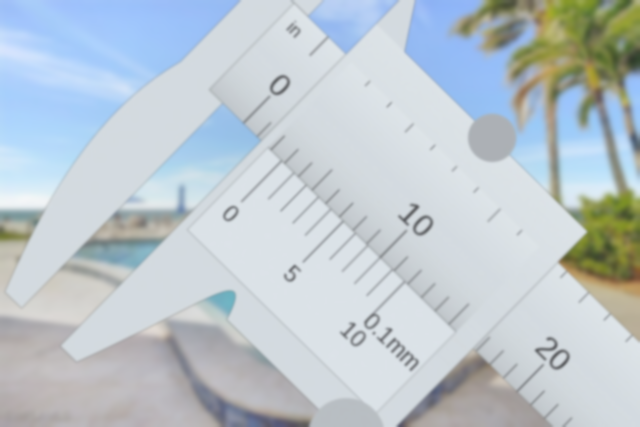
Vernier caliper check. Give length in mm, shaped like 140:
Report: 2.8
